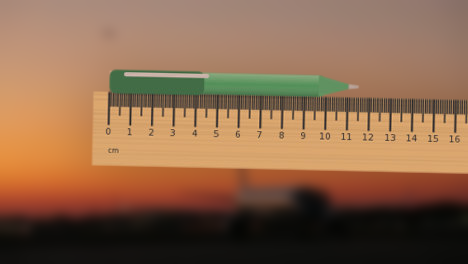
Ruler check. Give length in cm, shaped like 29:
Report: 11.5
